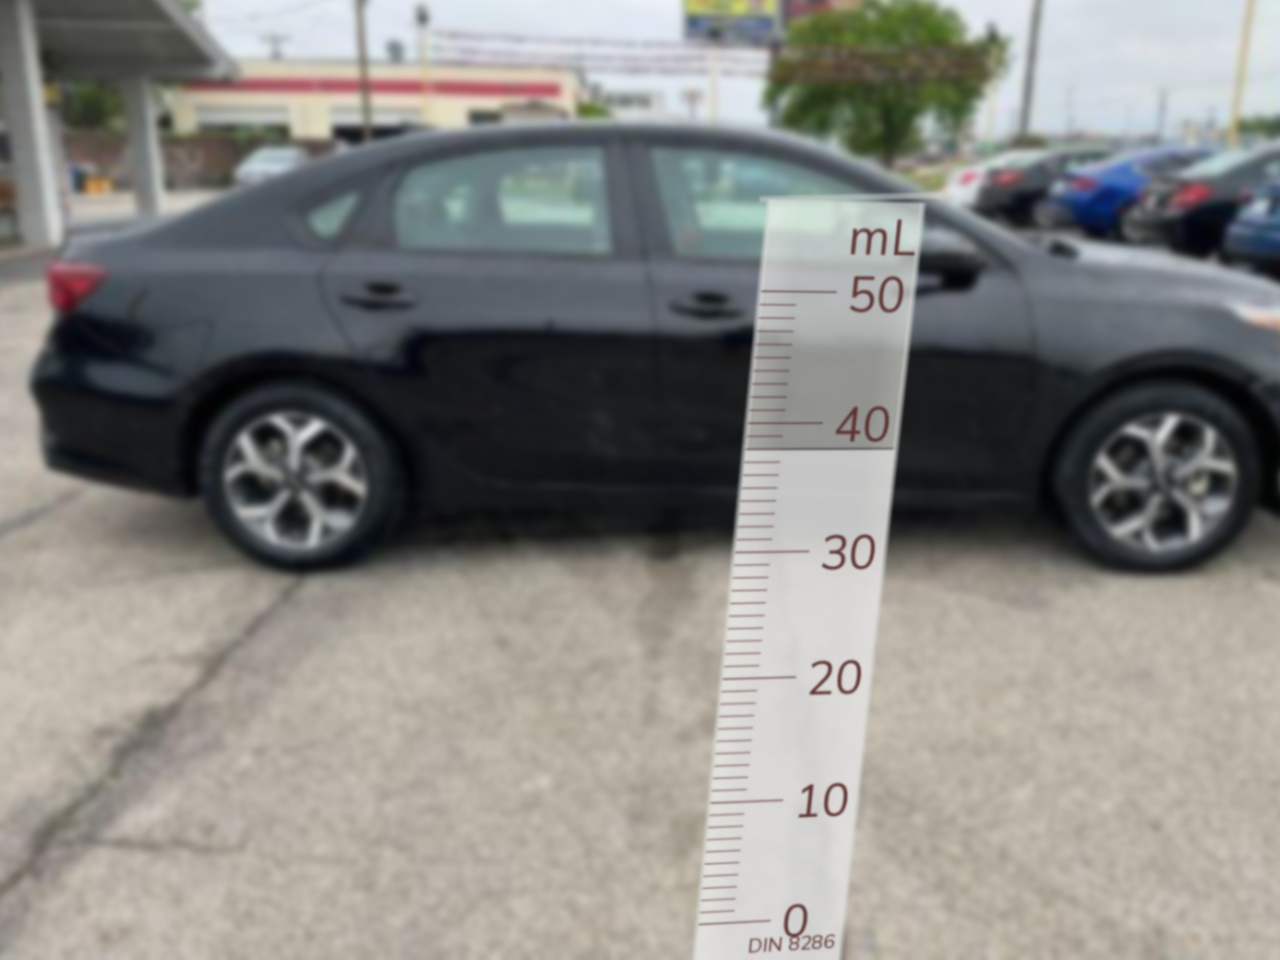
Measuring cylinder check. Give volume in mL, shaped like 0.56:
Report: 38
